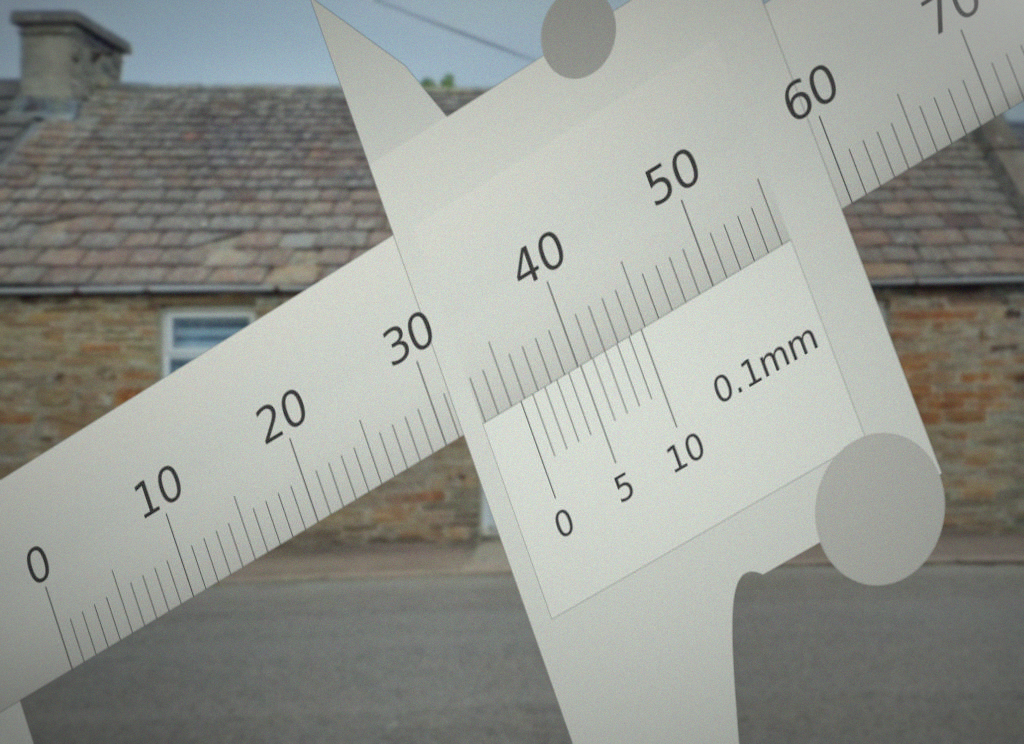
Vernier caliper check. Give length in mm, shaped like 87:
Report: 35.7
